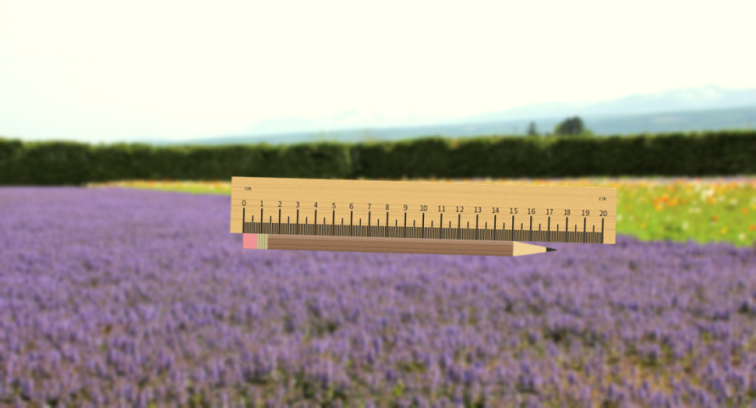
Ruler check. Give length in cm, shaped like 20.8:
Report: 17.5
